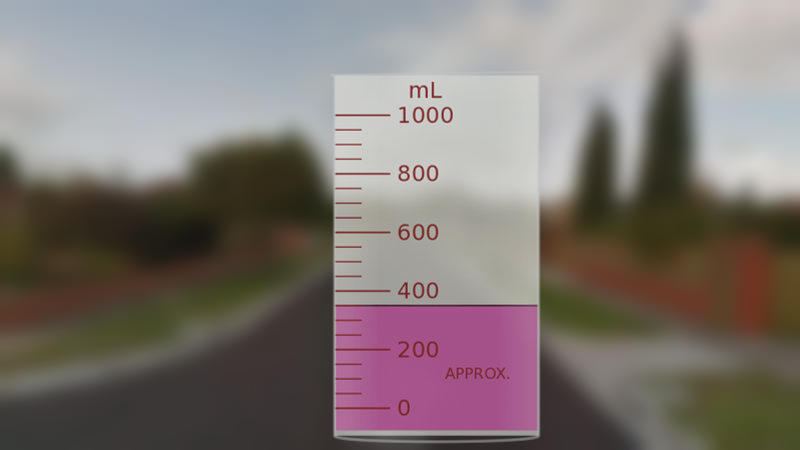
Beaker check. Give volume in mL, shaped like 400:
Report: 350
